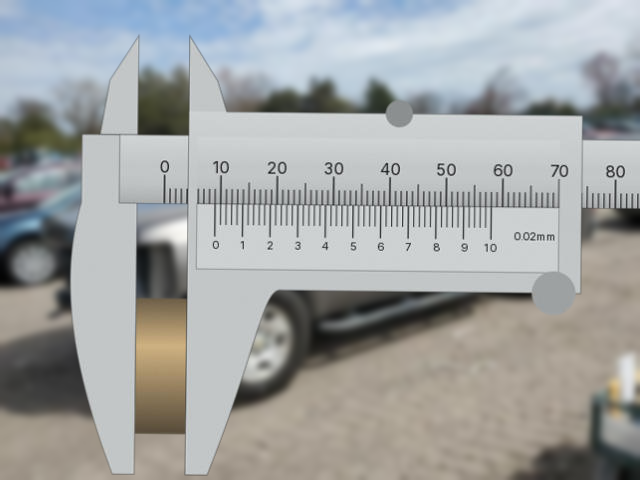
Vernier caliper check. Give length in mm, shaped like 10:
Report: 9.0
